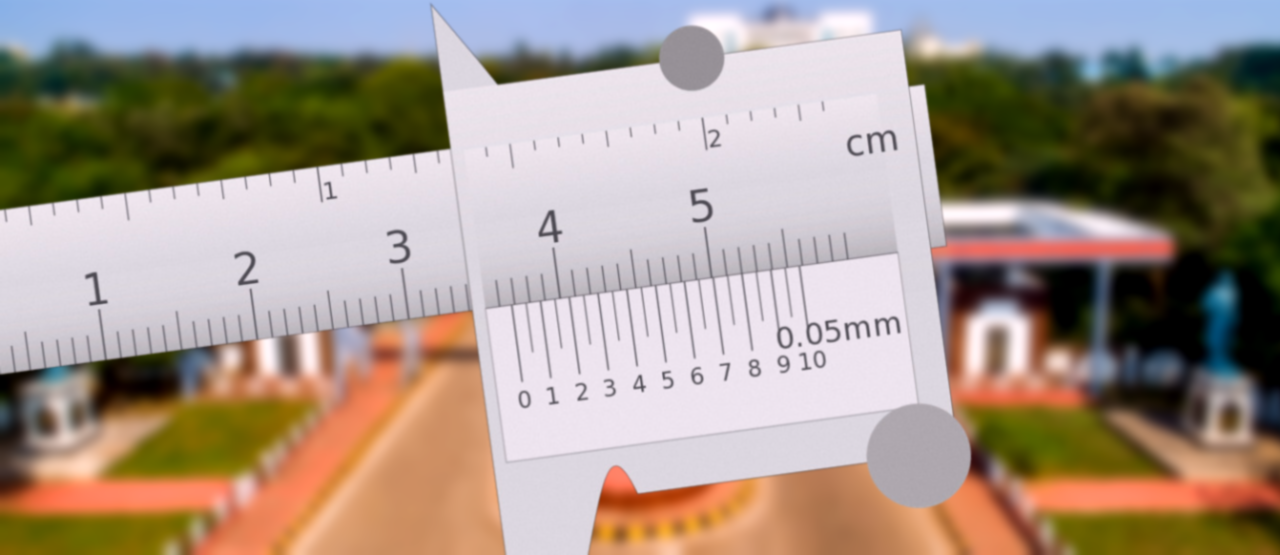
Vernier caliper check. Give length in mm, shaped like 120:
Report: 36.8
